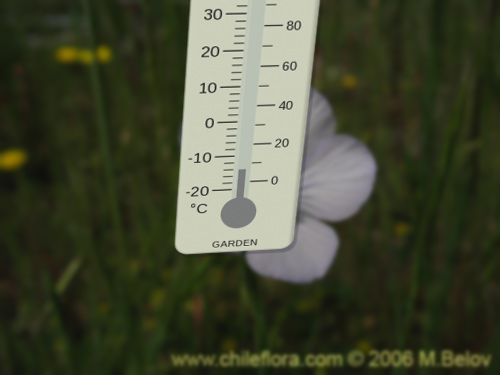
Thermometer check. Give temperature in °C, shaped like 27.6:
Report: -14
